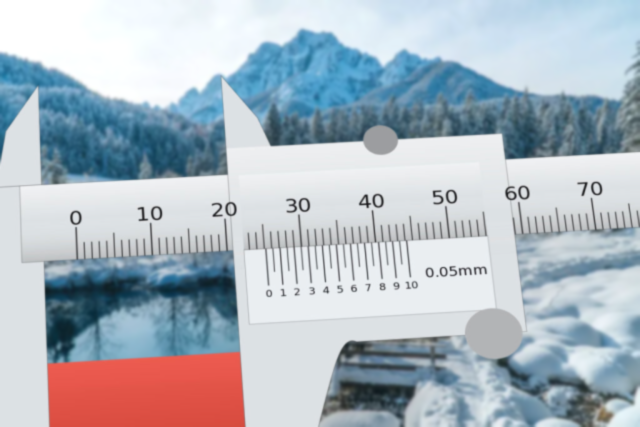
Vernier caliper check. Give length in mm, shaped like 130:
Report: 25.2
